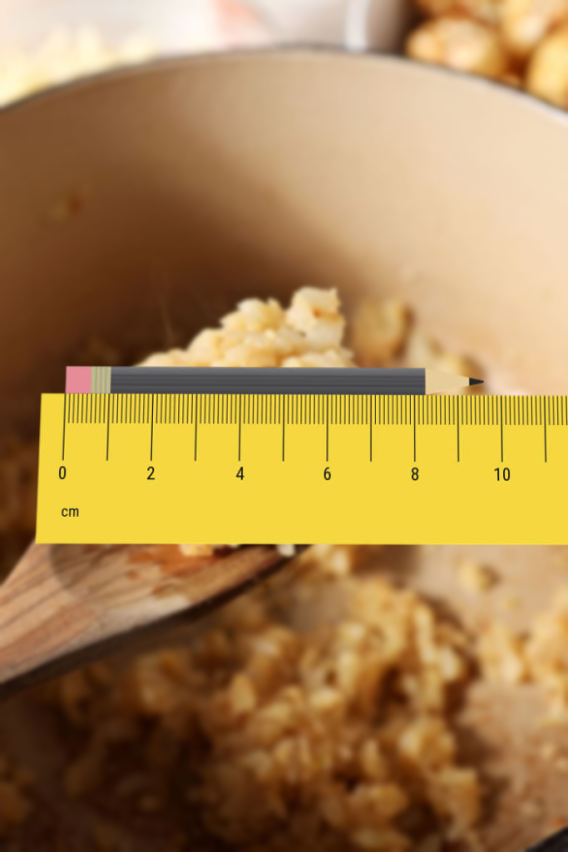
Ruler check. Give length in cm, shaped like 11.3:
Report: 9.6
